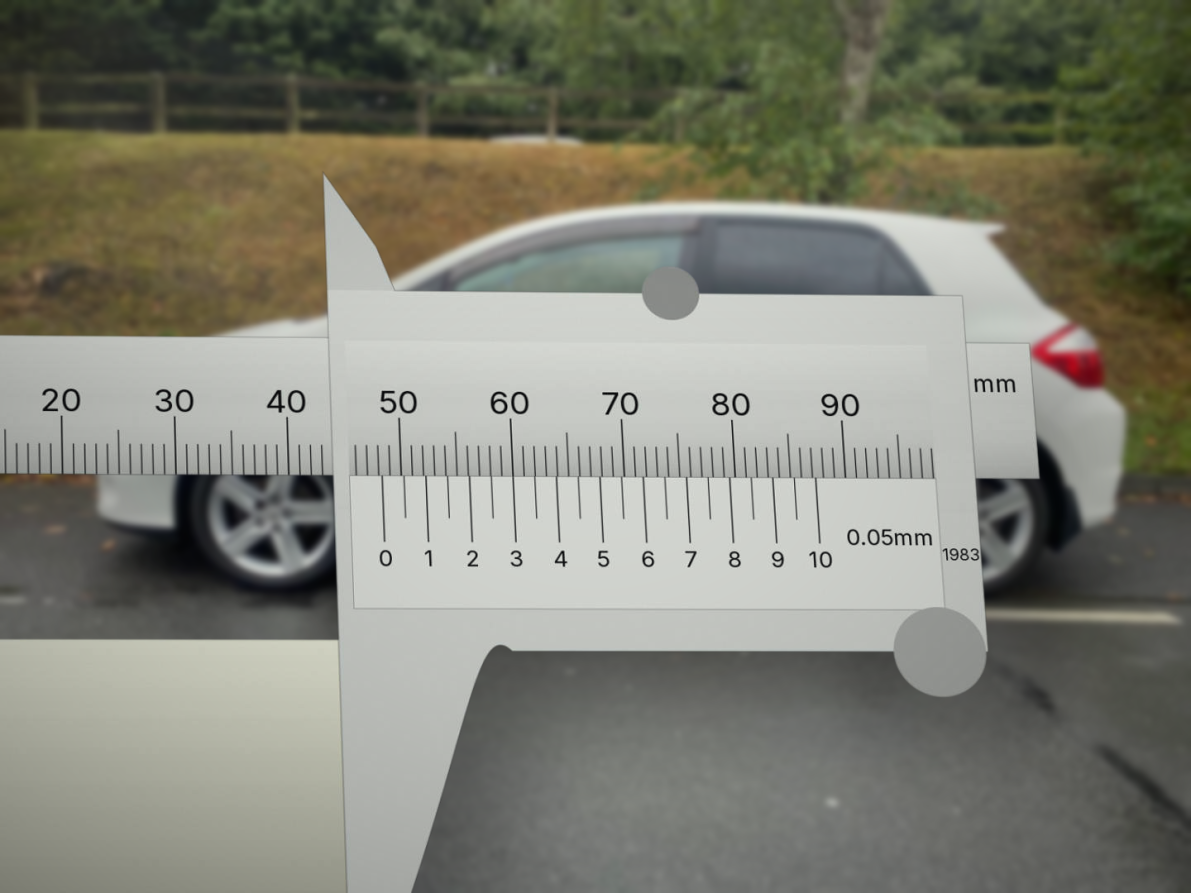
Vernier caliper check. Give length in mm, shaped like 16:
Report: 48.3
